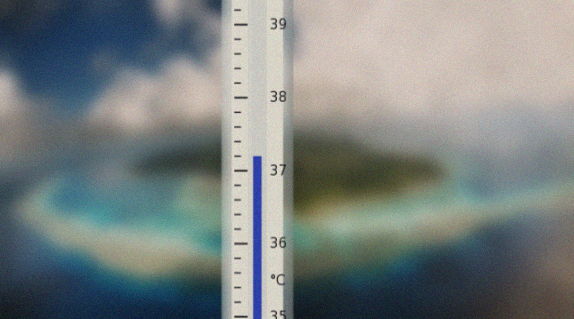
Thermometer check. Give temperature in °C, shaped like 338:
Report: 37.2
